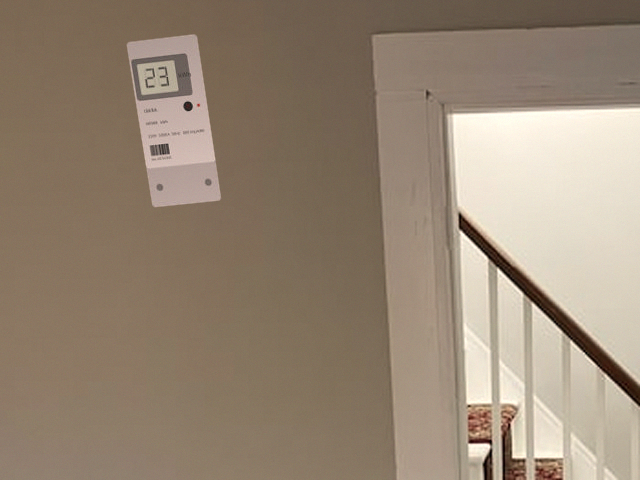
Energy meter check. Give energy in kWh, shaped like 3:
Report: 23
